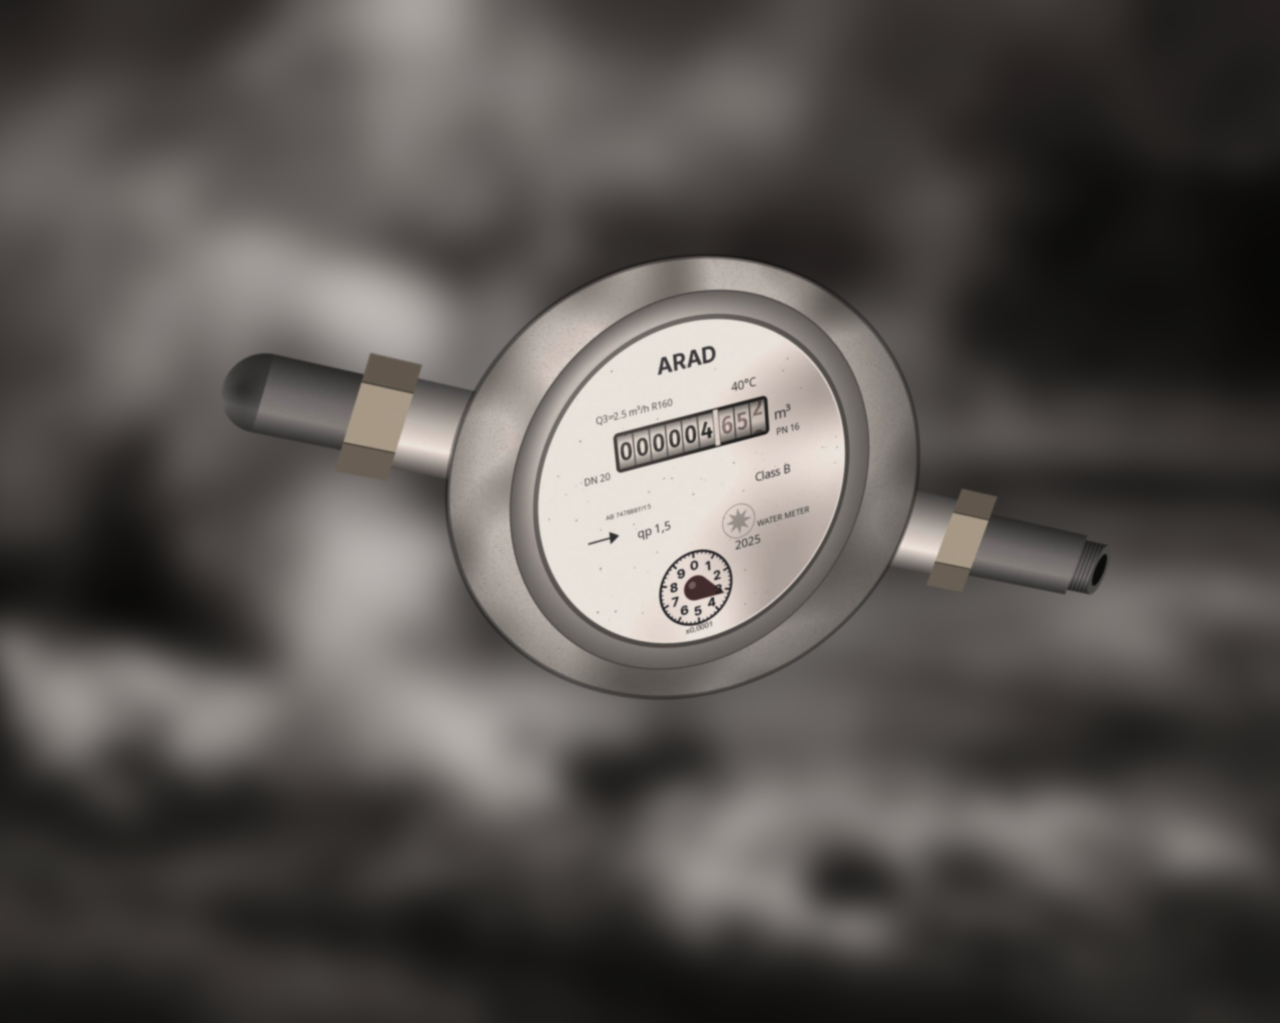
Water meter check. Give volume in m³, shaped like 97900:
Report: 4.6523
